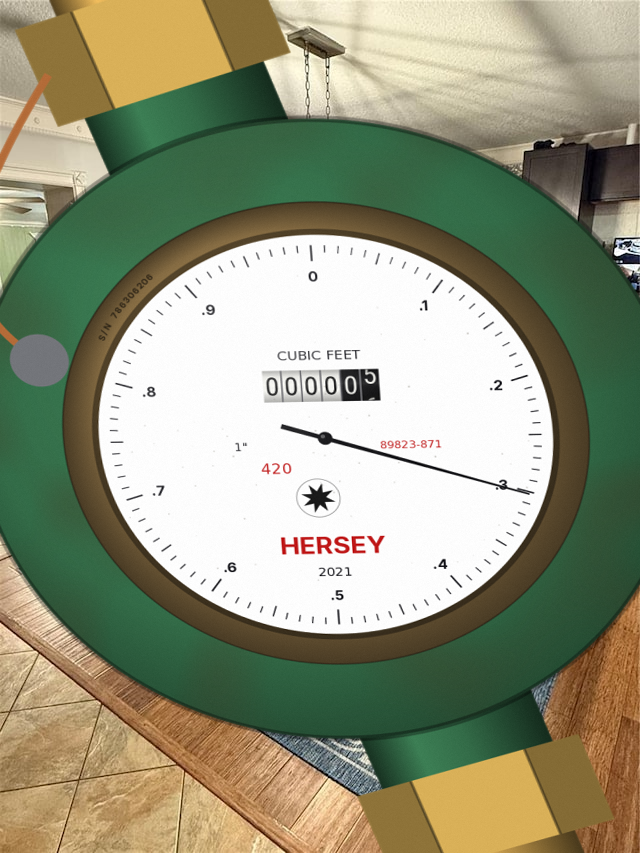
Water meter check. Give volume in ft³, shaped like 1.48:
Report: 5.30
